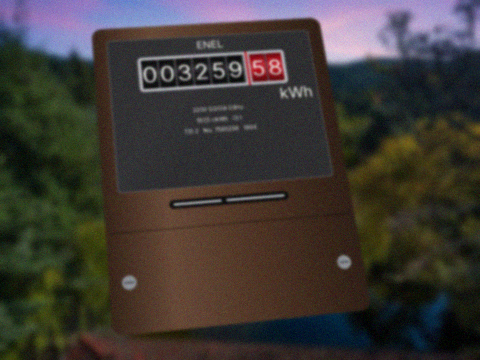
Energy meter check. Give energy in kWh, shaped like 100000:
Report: 3259.58
